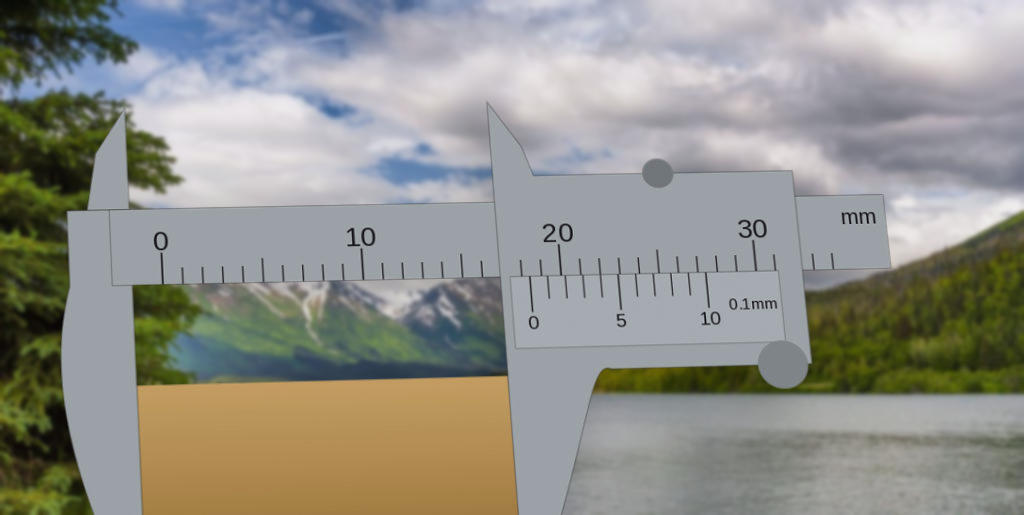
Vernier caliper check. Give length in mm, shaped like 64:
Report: 18.4
